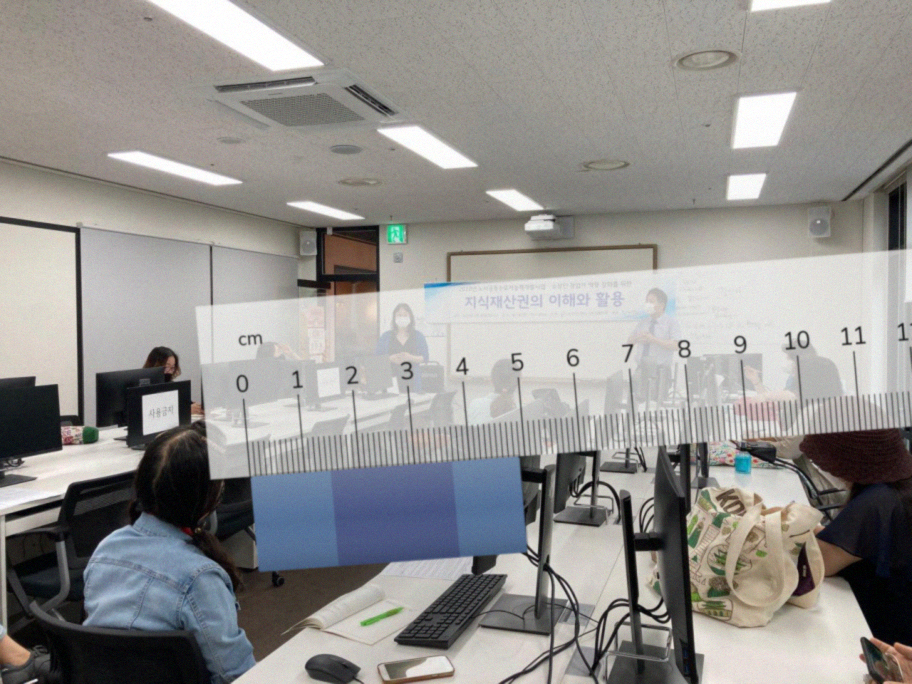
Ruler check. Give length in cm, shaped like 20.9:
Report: 4.9
